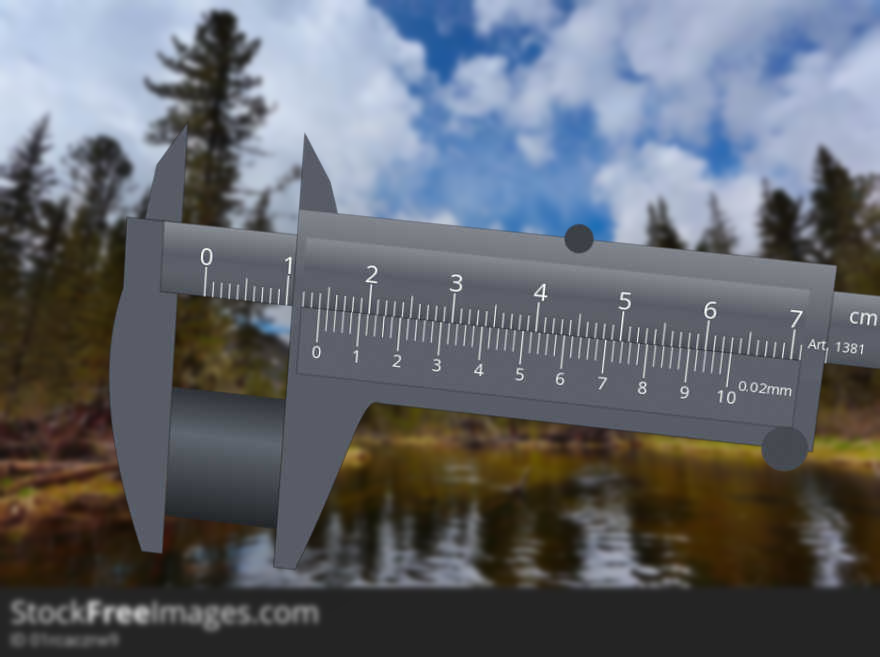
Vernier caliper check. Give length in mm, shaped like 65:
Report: 14.0
